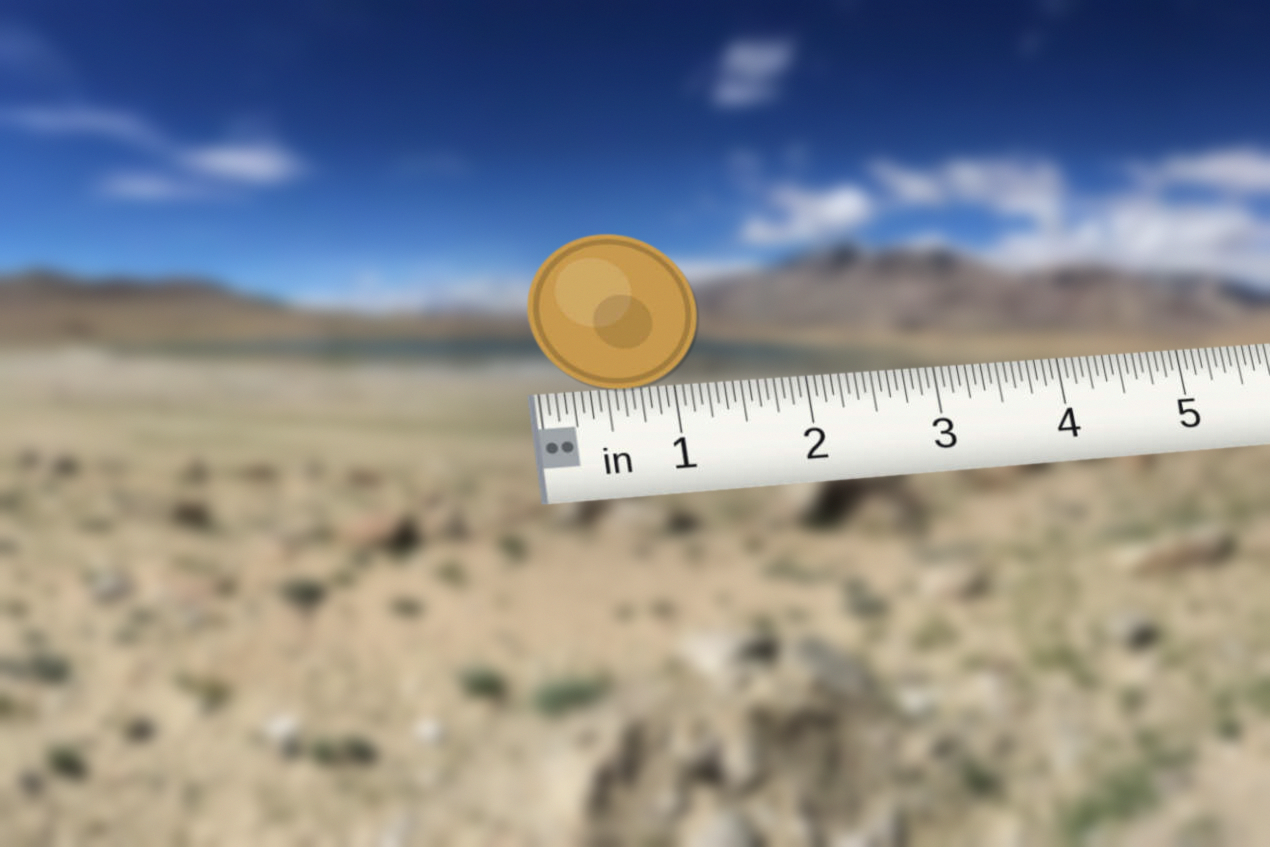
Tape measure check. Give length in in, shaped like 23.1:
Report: 1.25
